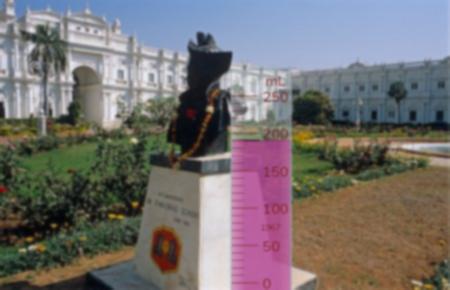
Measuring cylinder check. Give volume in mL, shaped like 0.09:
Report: 190
